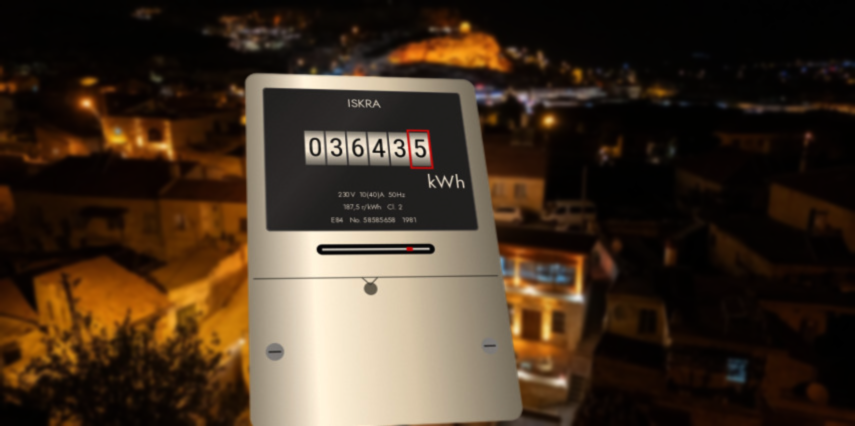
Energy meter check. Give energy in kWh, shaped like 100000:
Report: 3643.5
